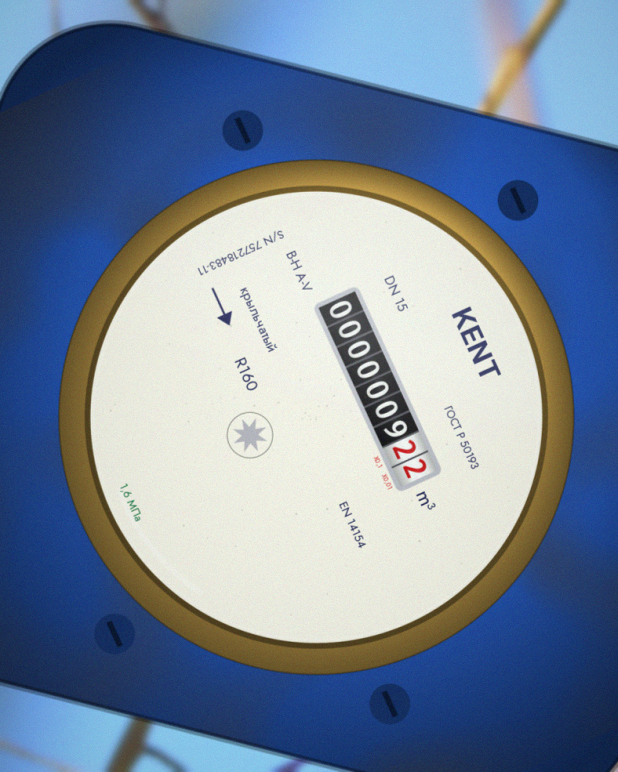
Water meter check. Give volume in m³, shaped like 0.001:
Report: 9.22
